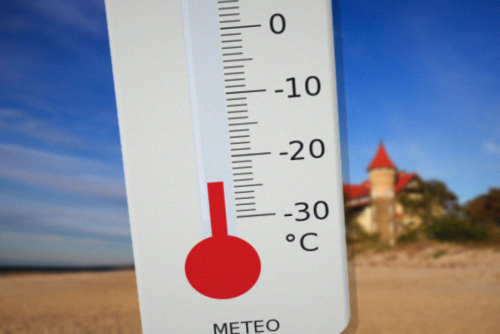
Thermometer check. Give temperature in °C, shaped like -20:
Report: -24
